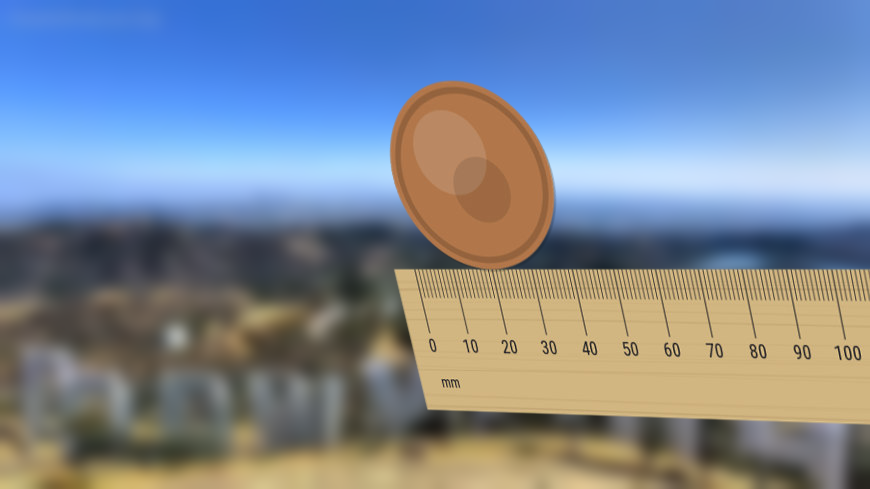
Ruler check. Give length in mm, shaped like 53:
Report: 40
